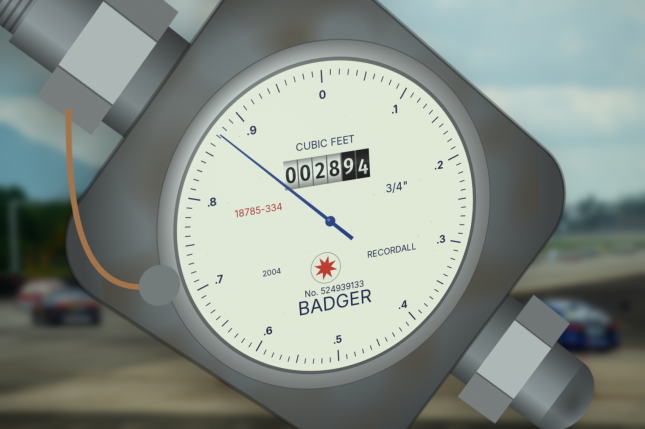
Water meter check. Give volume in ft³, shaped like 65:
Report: 2893.87
